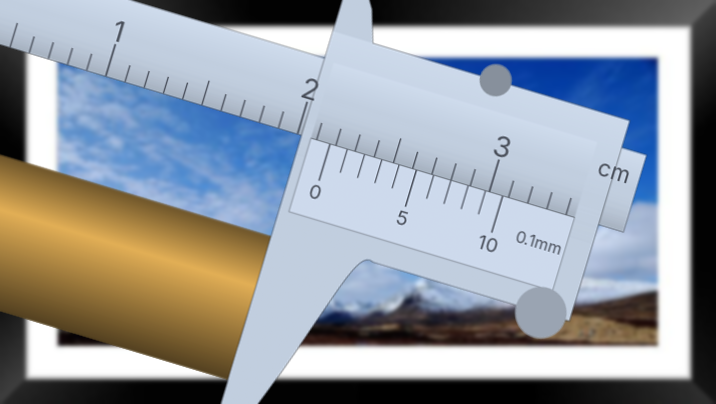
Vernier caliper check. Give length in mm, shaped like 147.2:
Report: 21.7
